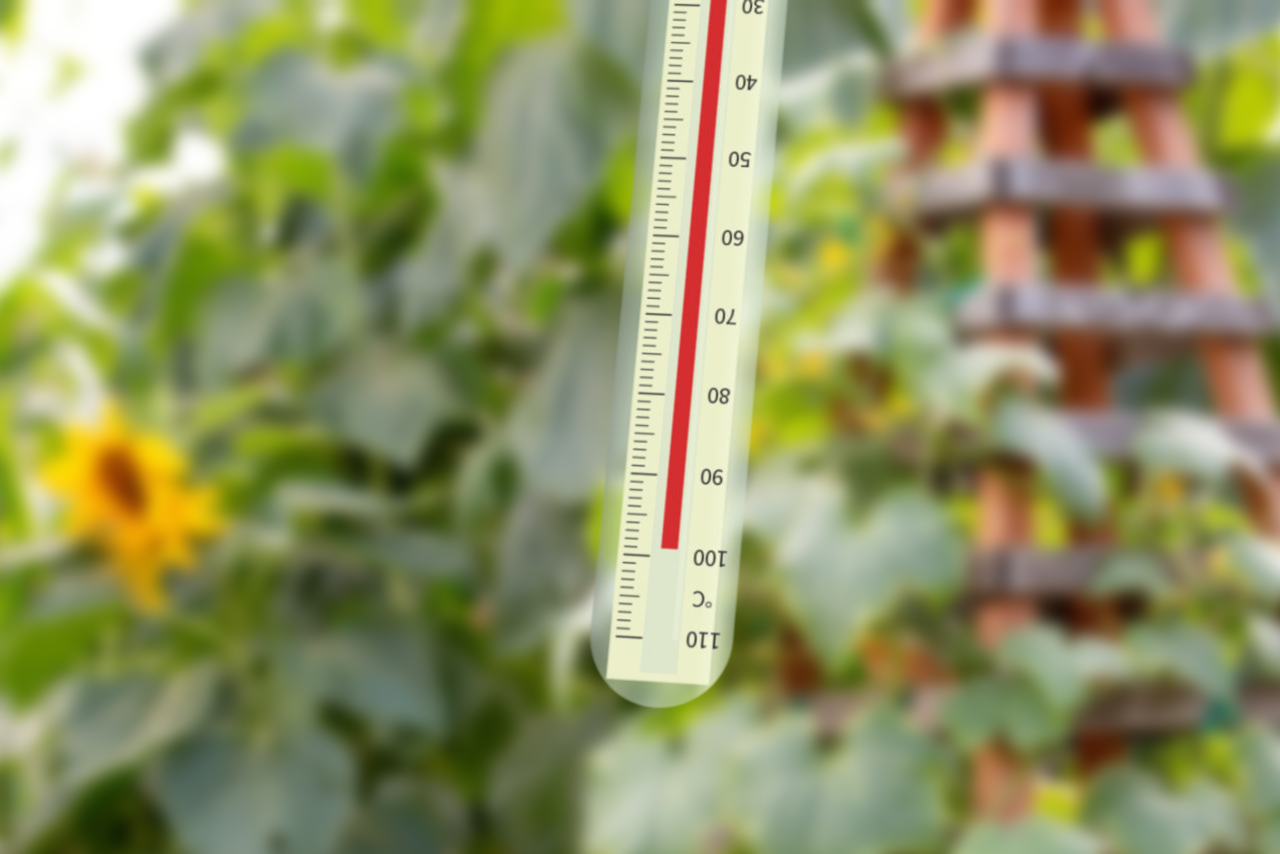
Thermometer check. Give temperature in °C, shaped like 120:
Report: 99
